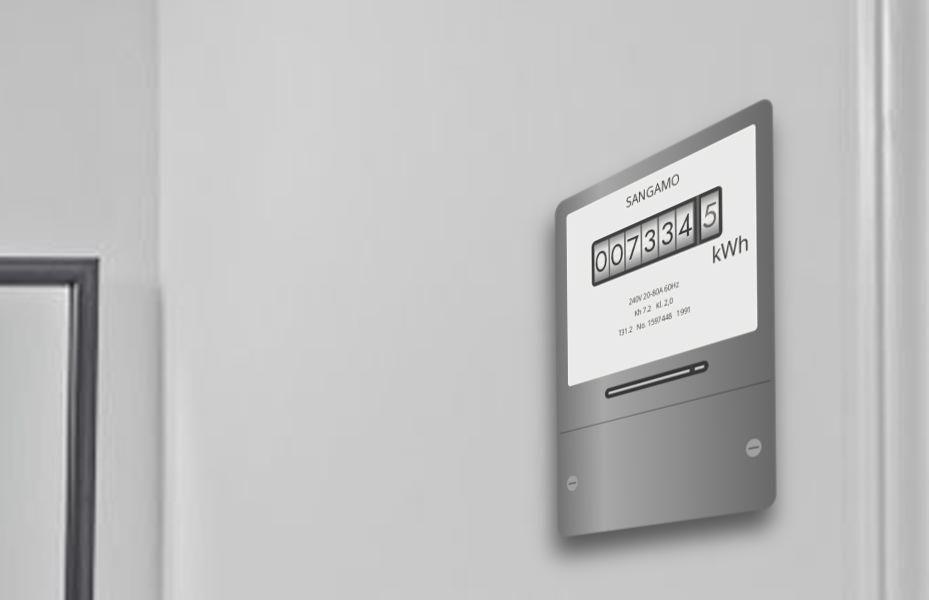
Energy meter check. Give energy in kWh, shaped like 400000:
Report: 7334.5
